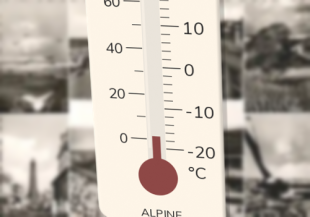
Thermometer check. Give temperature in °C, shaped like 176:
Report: -17
